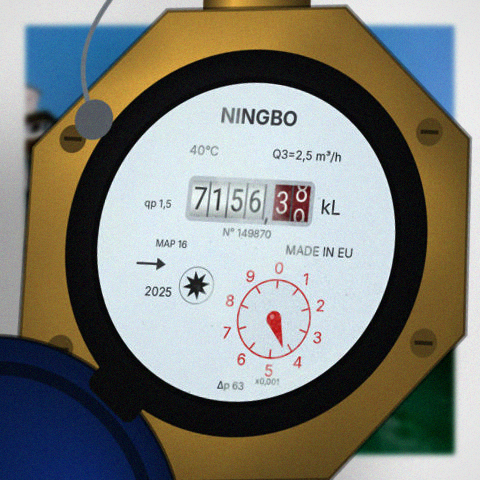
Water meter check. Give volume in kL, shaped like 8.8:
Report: 7156.384
